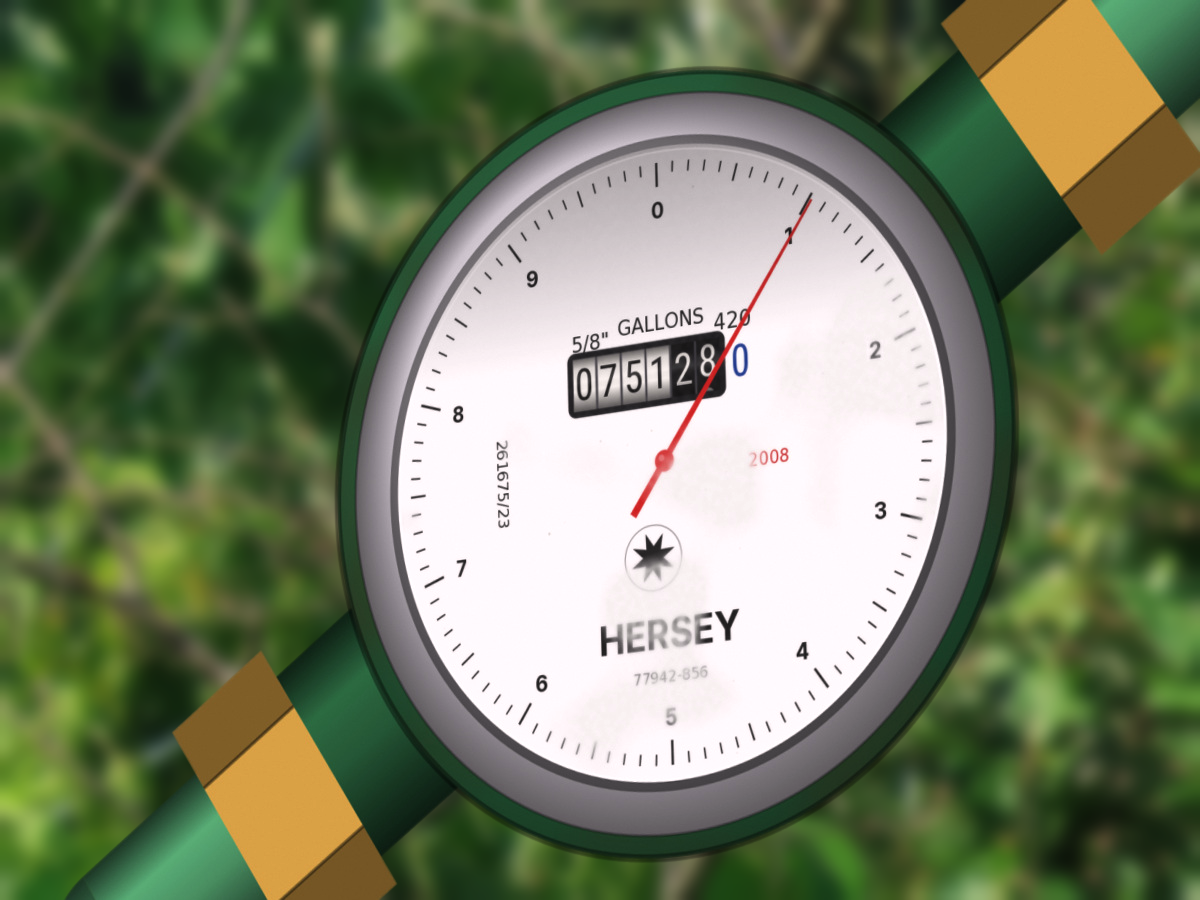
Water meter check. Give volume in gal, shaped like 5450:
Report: 751281.0
